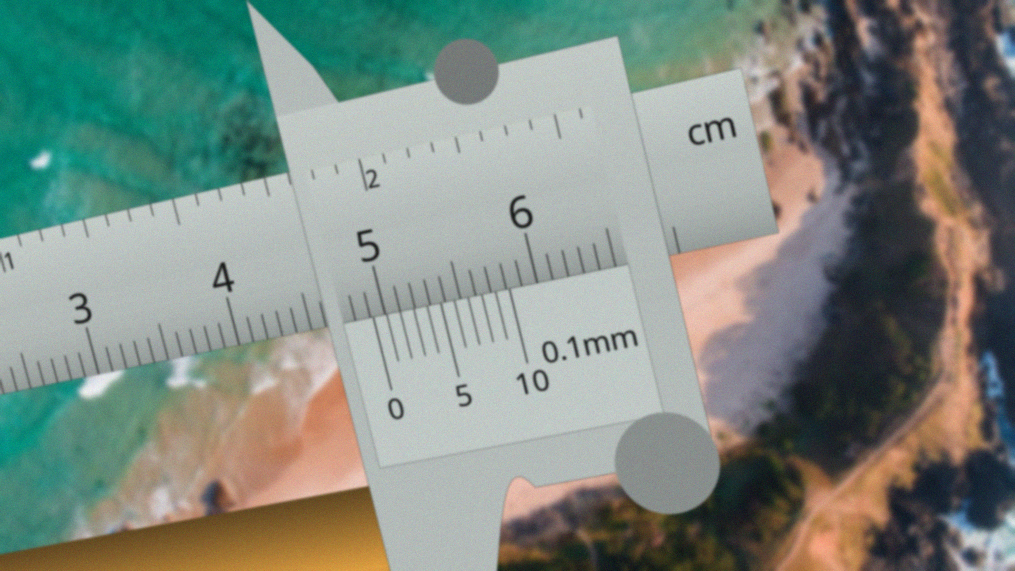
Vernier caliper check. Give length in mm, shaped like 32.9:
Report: 49.2
